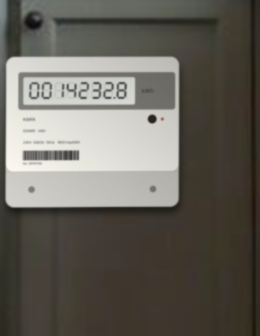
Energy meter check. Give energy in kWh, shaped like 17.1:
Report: 14232.8
